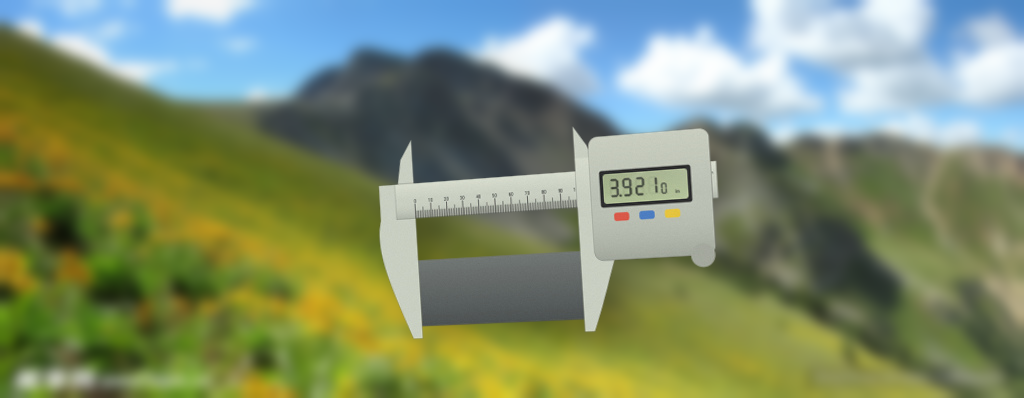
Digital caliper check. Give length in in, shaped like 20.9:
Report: 3.9210
